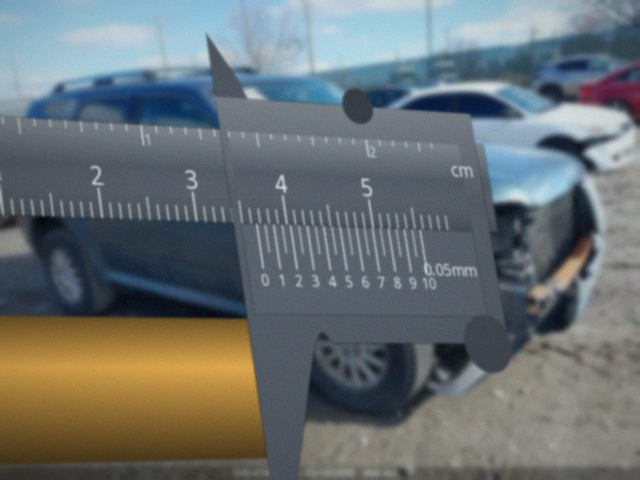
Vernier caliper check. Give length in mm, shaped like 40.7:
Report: 36.6
